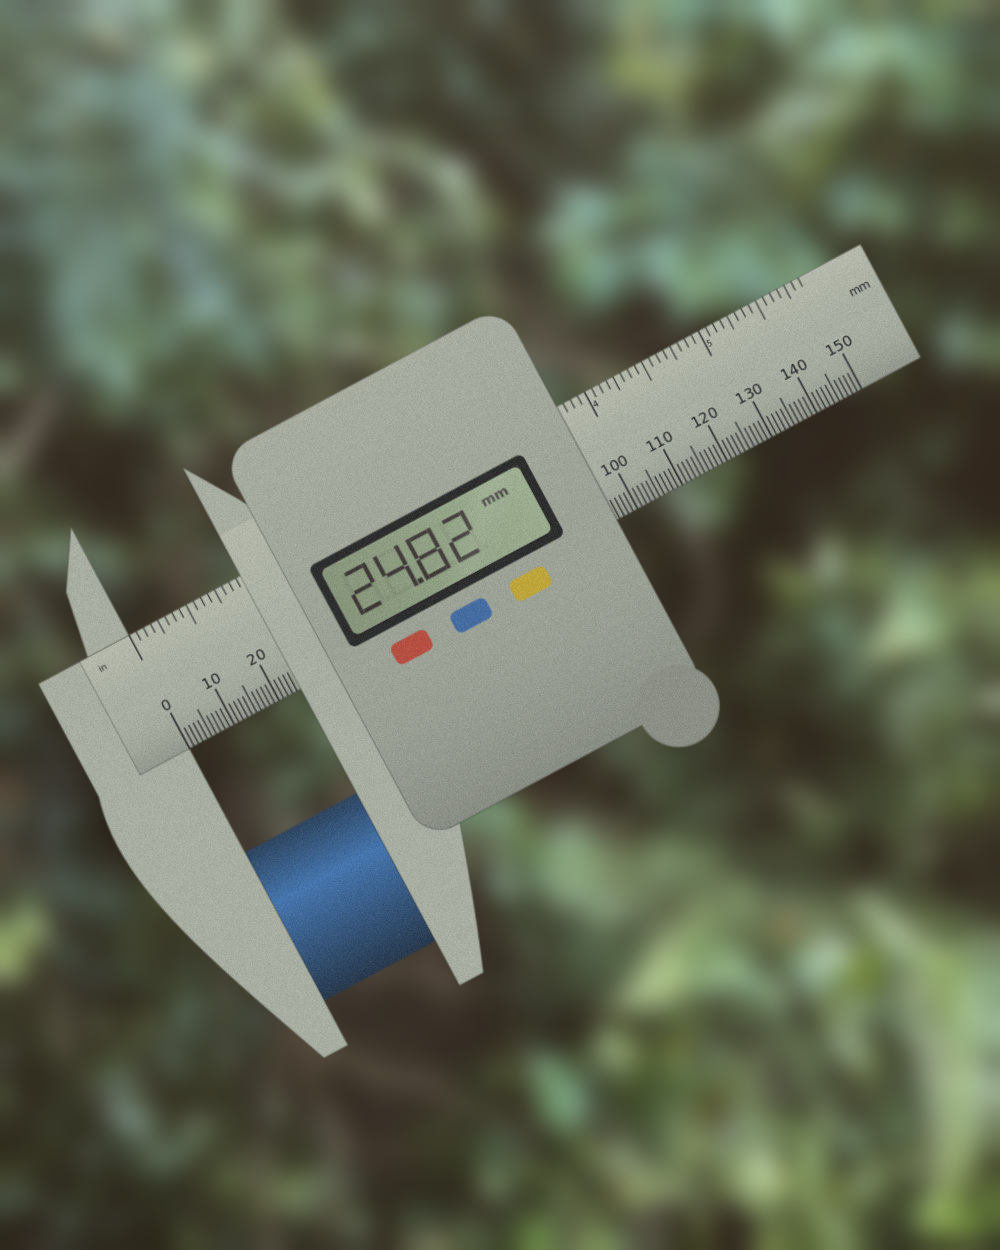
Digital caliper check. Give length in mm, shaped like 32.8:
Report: 24.82
